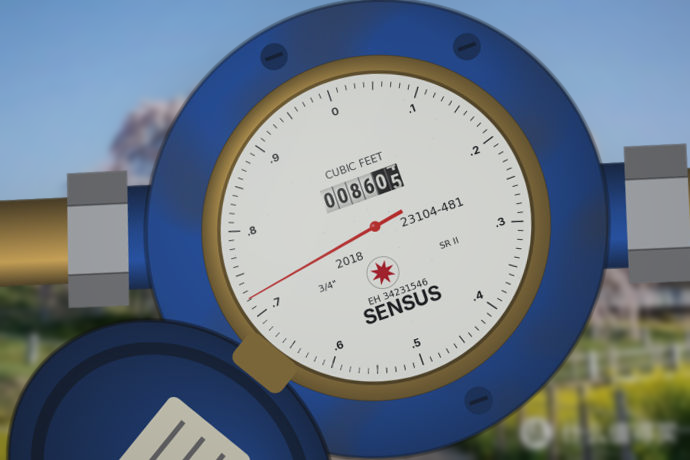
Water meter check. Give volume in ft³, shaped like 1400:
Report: 8604.72
